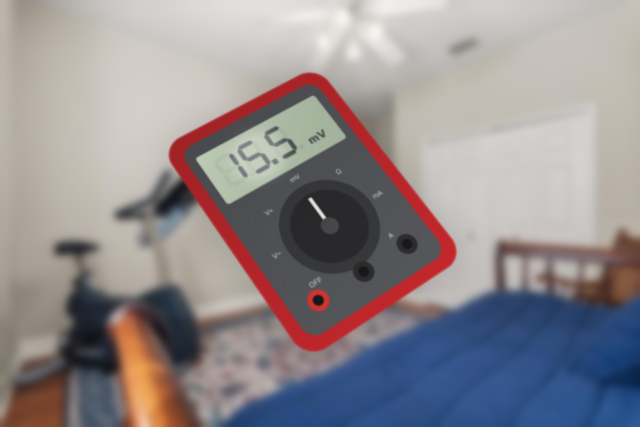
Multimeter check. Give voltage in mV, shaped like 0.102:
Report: 15.5
